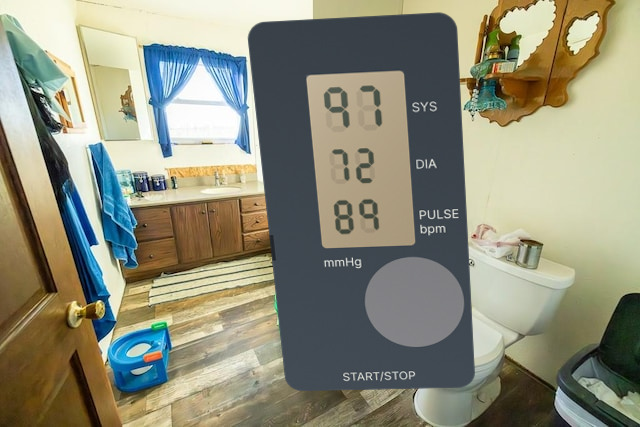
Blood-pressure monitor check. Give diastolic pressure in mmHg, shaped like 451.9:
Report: 72
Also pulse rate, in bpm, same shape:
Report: 89
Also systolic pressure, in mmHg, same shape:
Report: 97
